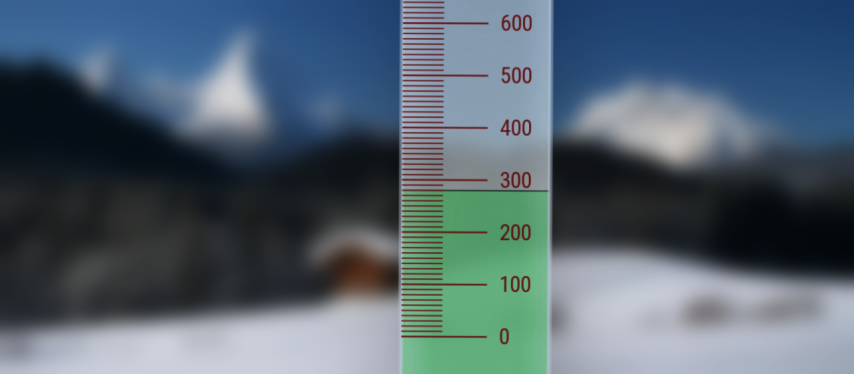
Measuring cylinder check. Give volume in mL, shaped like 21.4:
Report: 280
